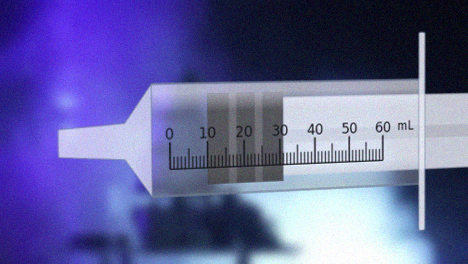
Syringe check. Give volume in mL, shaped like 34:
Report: 10
